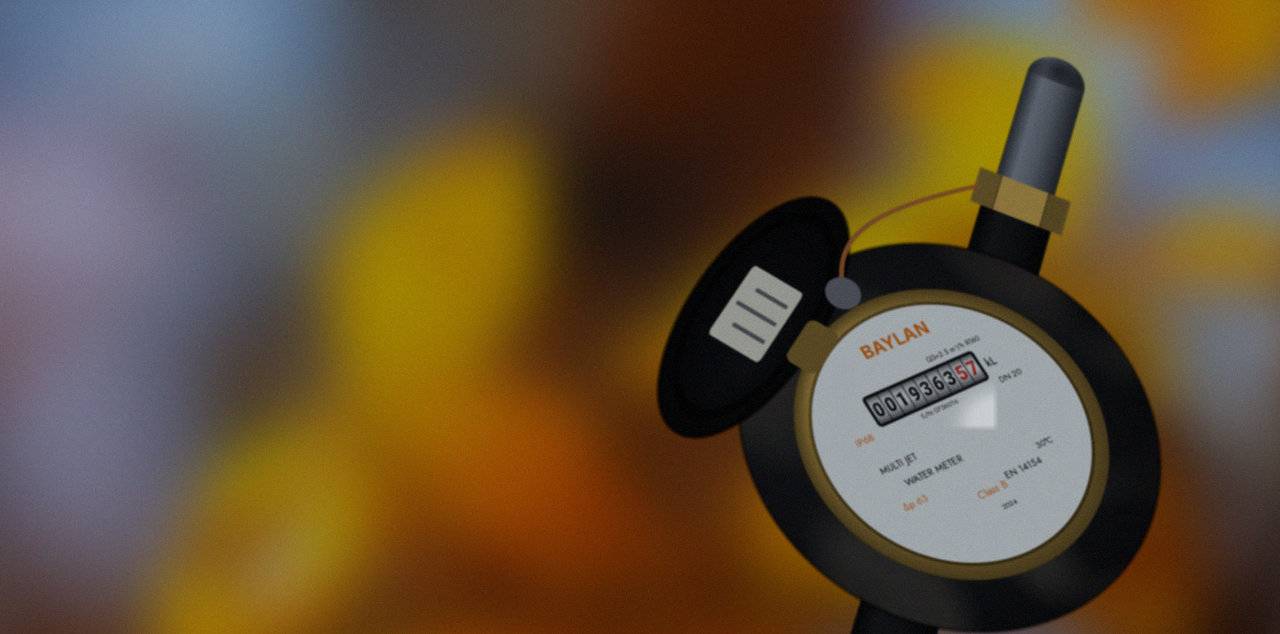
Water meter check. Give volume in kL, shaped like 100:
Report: 19363.57
